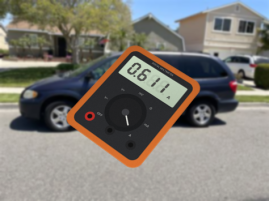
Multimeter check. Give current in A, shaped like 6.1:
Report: 0.611
